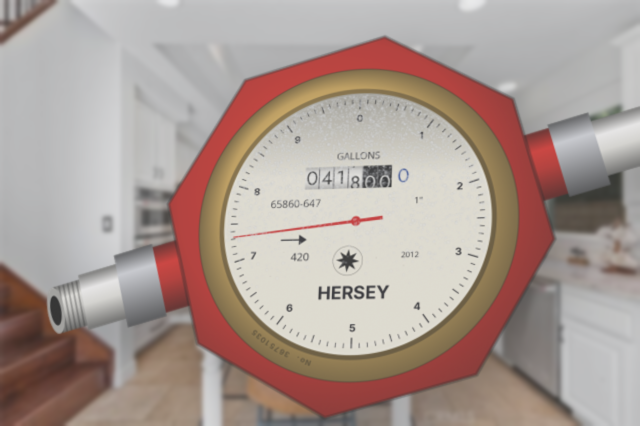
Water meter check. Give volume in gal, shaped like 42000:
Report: 417997.3
